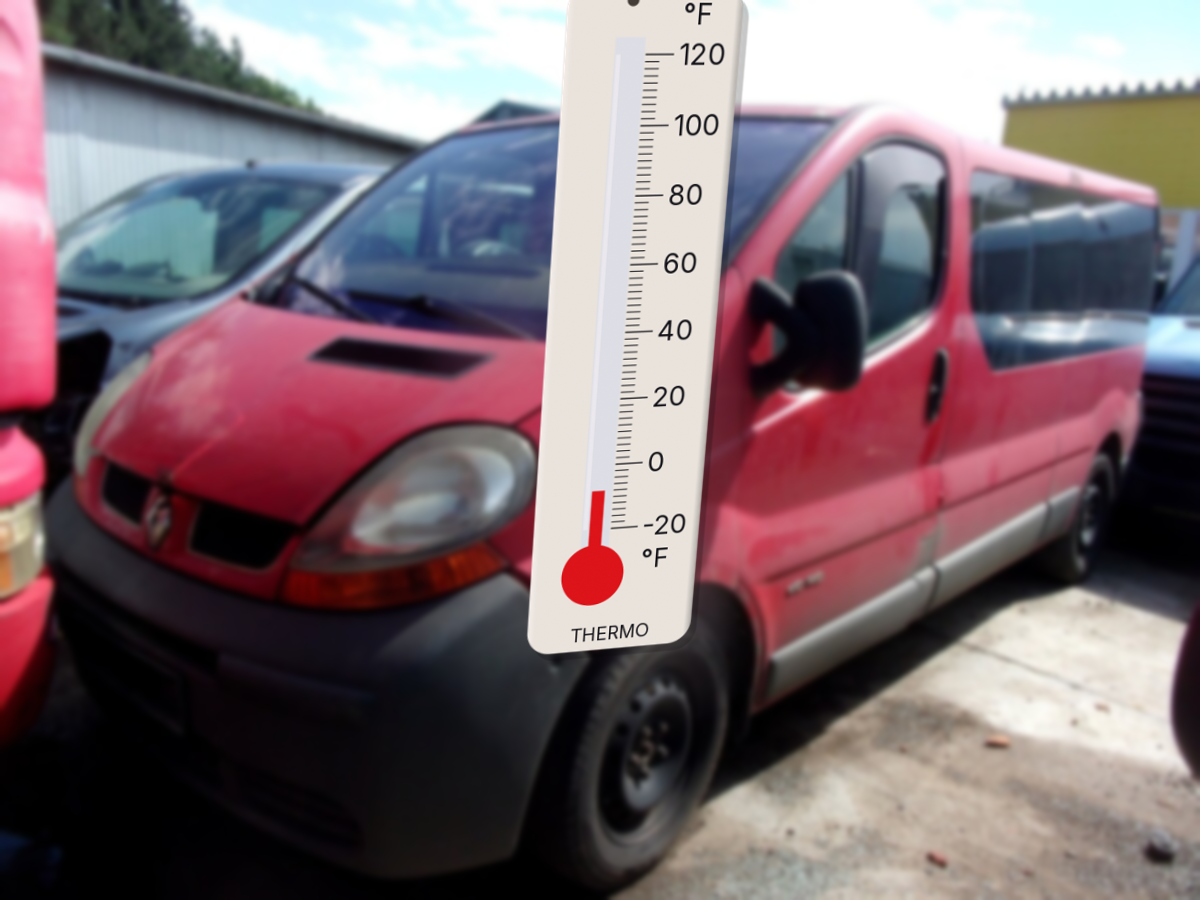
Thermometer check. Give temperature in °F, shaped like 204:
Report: -8
